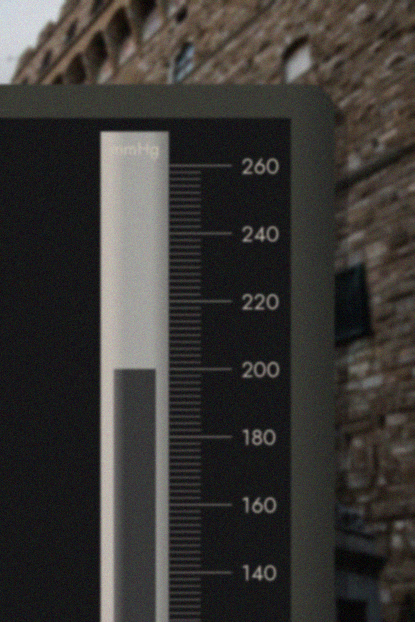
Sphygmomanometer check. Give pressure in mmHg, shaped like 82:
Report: 200
